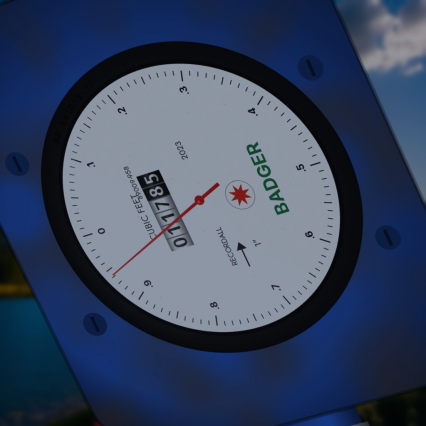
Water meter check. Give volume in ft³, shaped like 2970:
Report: 11784.94
